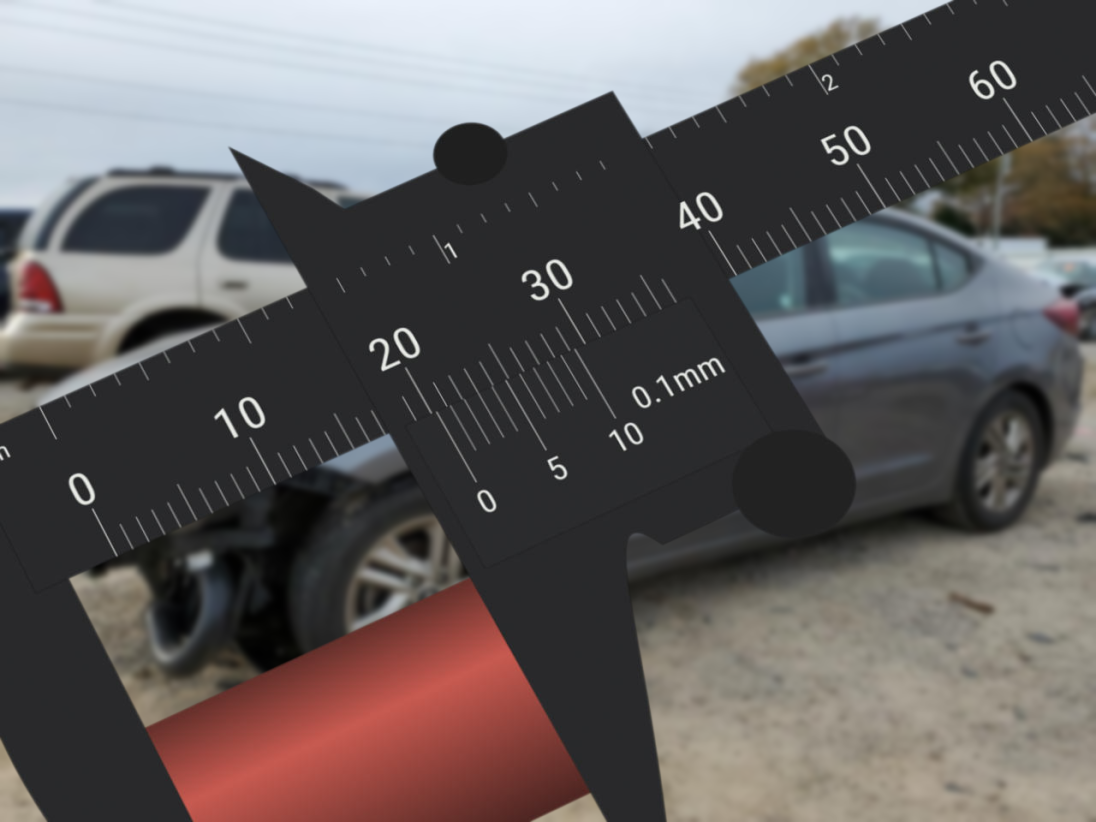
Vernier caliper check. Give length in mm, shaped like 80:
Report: 20.3
